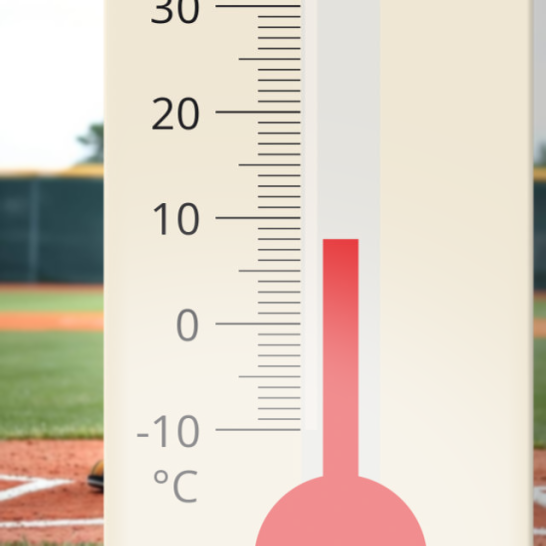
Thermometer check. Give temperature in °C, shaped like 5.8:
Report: 8
